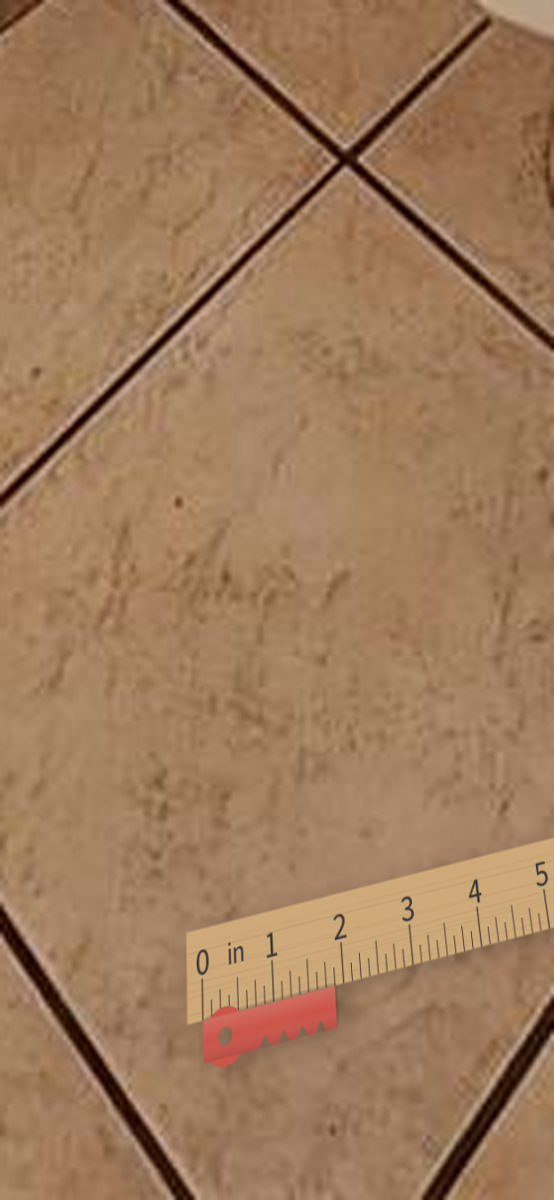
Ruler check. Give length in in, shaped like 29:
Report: 1.875
